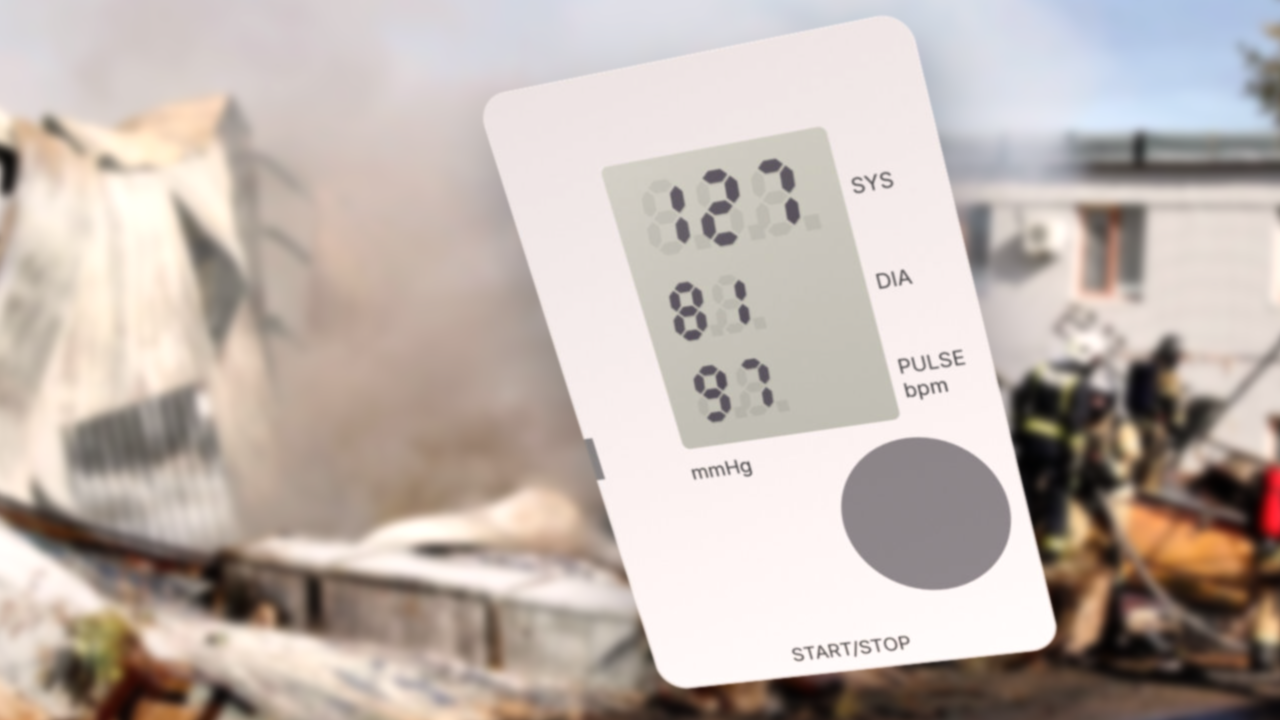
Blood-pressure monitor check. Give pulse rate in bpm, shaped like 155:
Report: 97
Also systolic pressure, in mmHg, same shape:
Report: 127
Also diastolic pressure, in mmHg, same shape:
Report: 81
